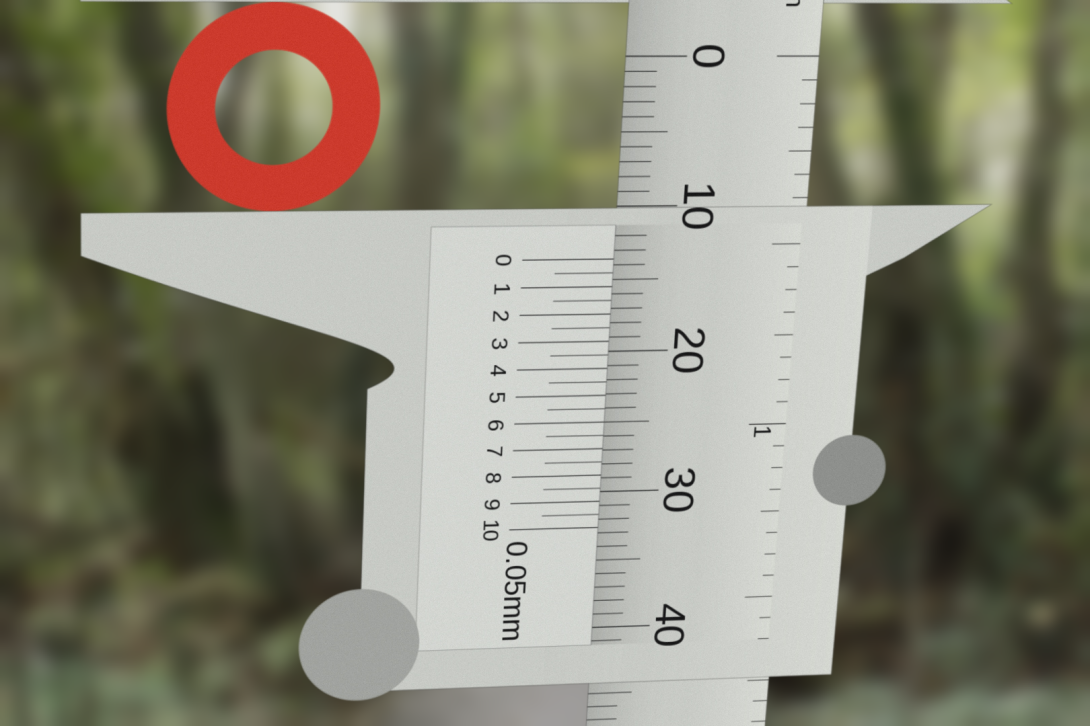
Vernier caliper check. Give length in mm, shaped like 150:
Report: 13.6
